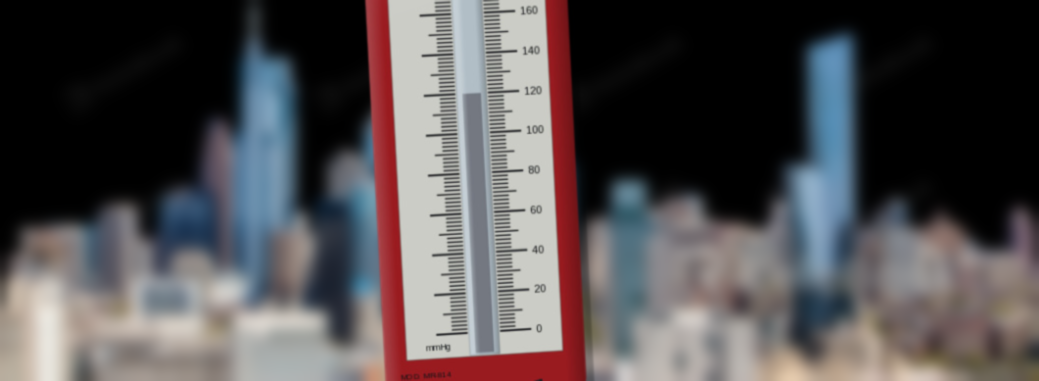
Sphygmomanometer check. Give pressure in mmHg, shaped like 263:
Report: 120
